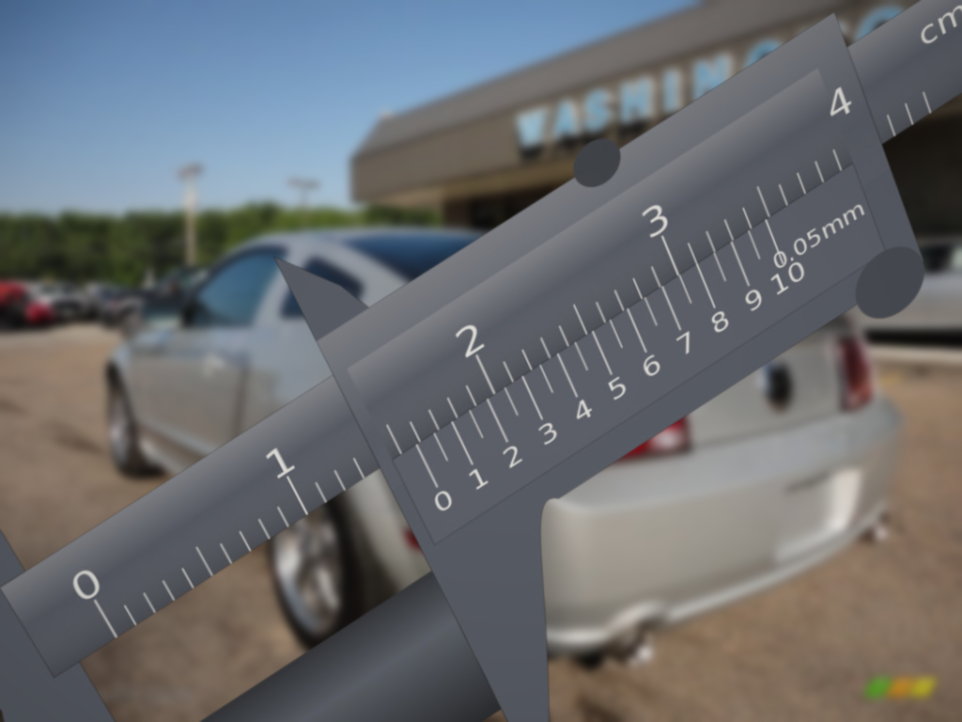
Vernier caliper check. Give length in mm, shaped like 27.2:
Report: 15.8
